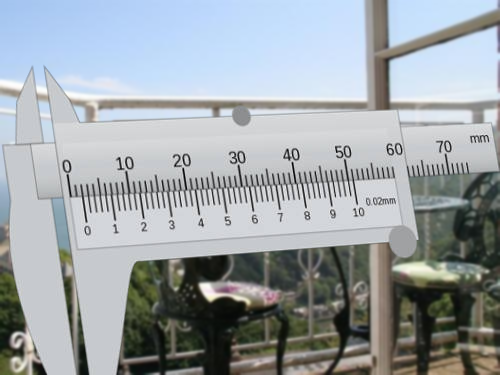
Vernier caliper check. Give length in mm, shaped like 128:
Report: 2.0
